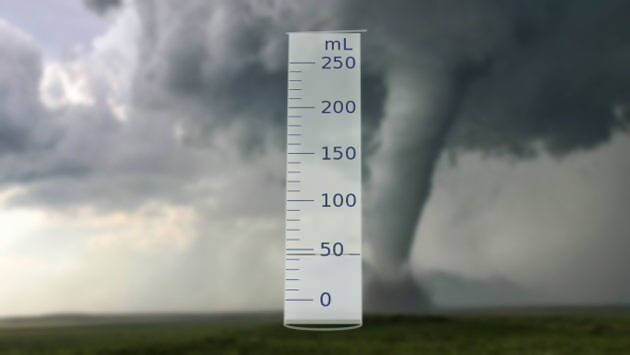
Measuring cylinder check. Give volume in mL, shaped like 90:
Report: 45
